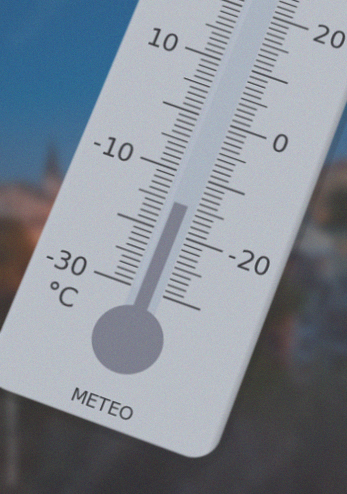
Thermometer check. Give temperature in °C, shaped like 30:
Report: -15
